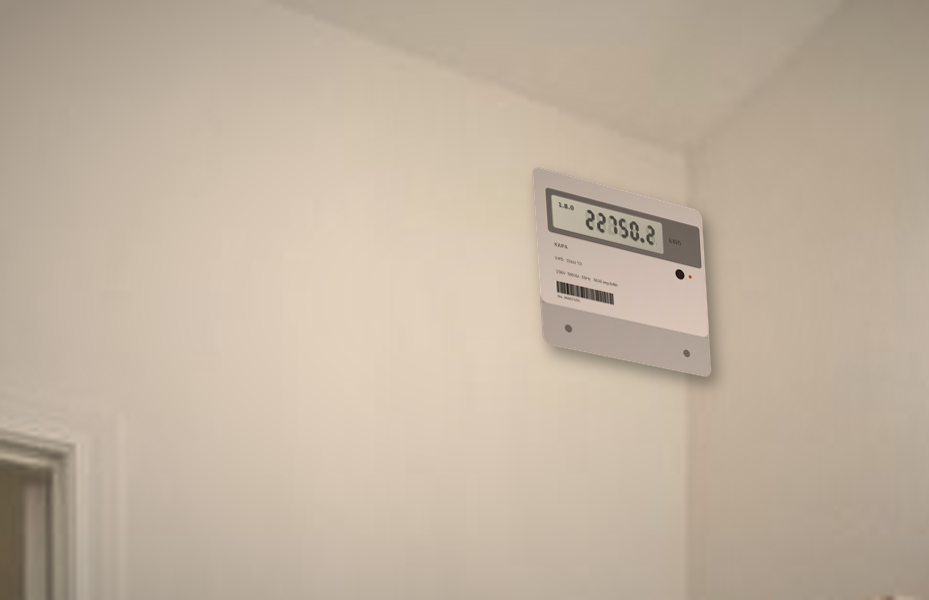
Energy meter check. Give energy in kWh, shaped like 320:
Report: 22750.2
